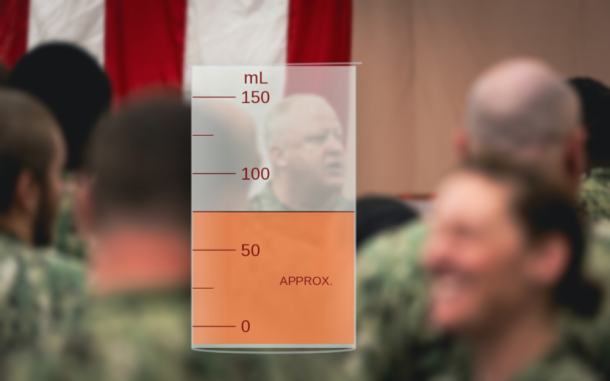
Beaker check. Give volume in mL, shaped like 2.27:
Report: 75
